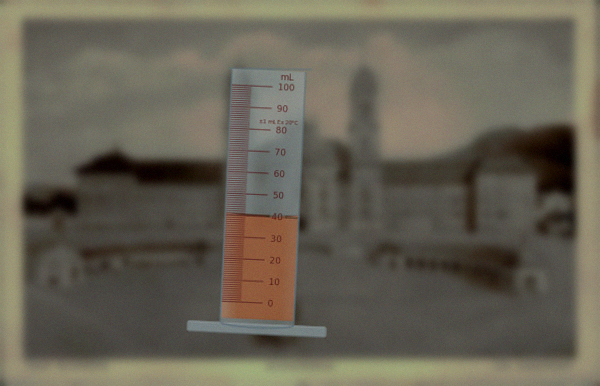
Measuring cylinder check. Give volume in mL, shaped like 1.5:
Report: 40
